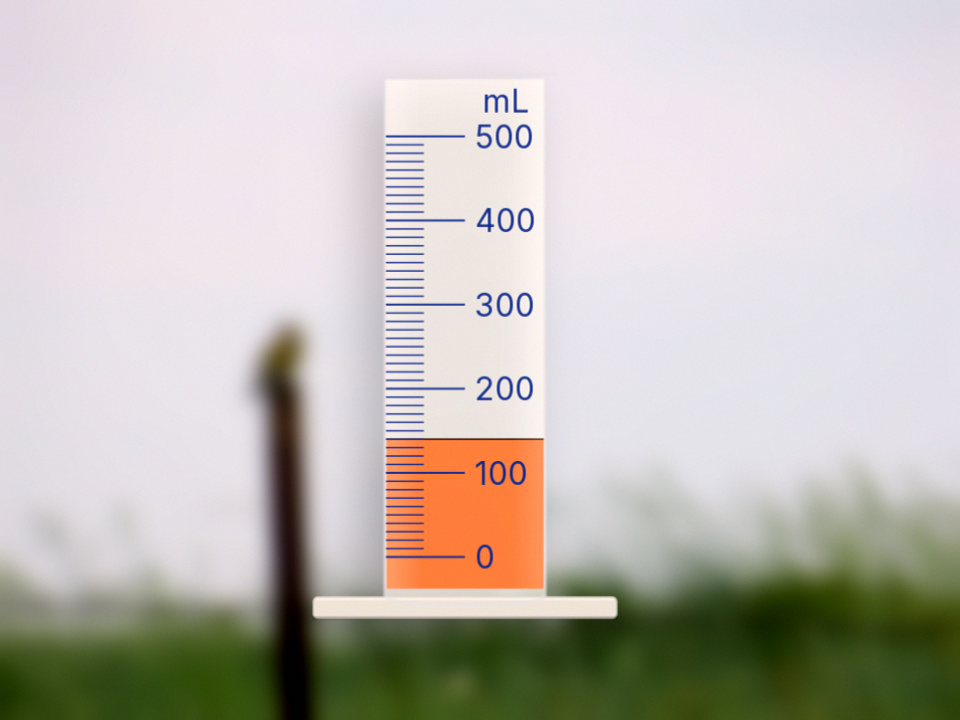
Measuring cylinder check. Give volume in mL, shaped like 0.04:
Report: 140
